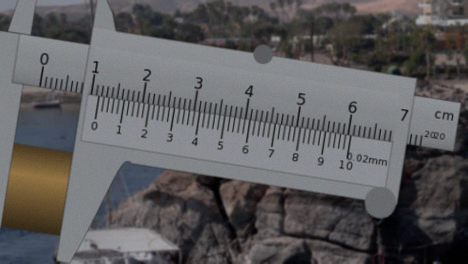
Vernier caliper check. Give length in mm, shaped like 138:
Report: 11.5
